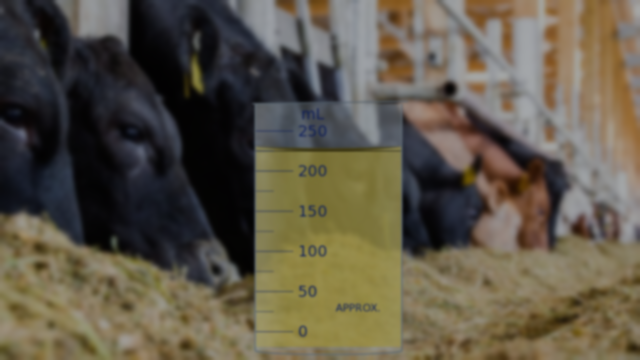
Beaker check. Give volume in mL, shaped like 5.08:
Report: 225
